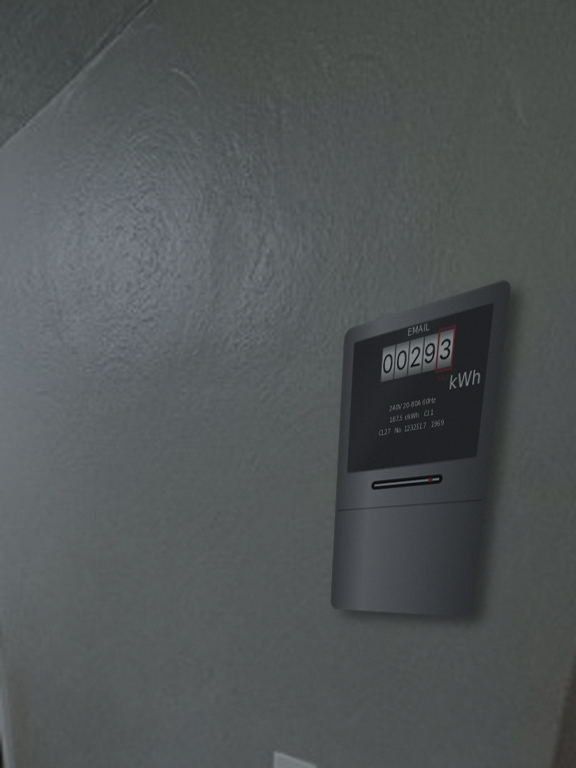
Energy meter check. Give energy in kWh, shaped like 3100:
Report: 29.3
